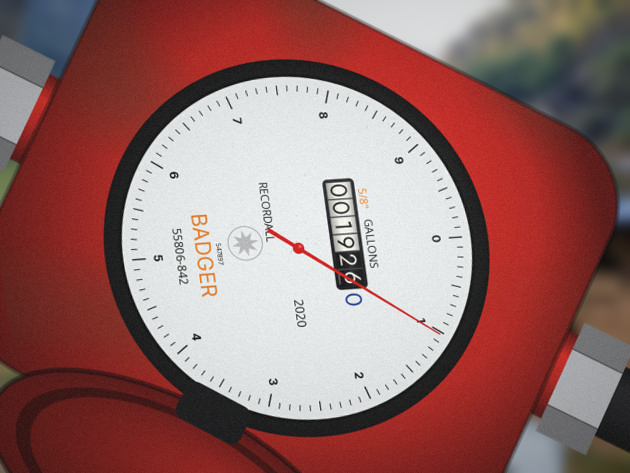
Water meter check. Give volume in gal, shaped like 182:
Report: 19261.0
